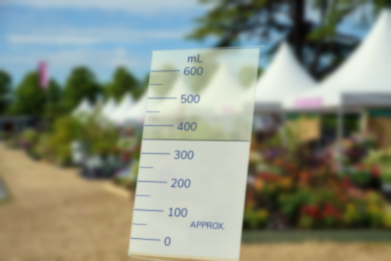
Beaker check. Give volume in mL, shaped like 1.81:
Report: 350
